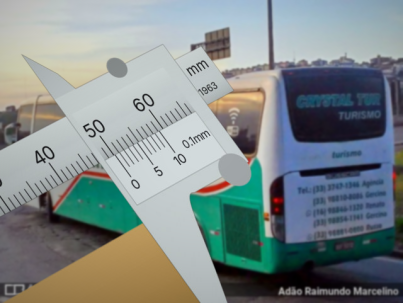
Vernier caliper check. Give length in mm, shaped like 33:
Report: 50.2
